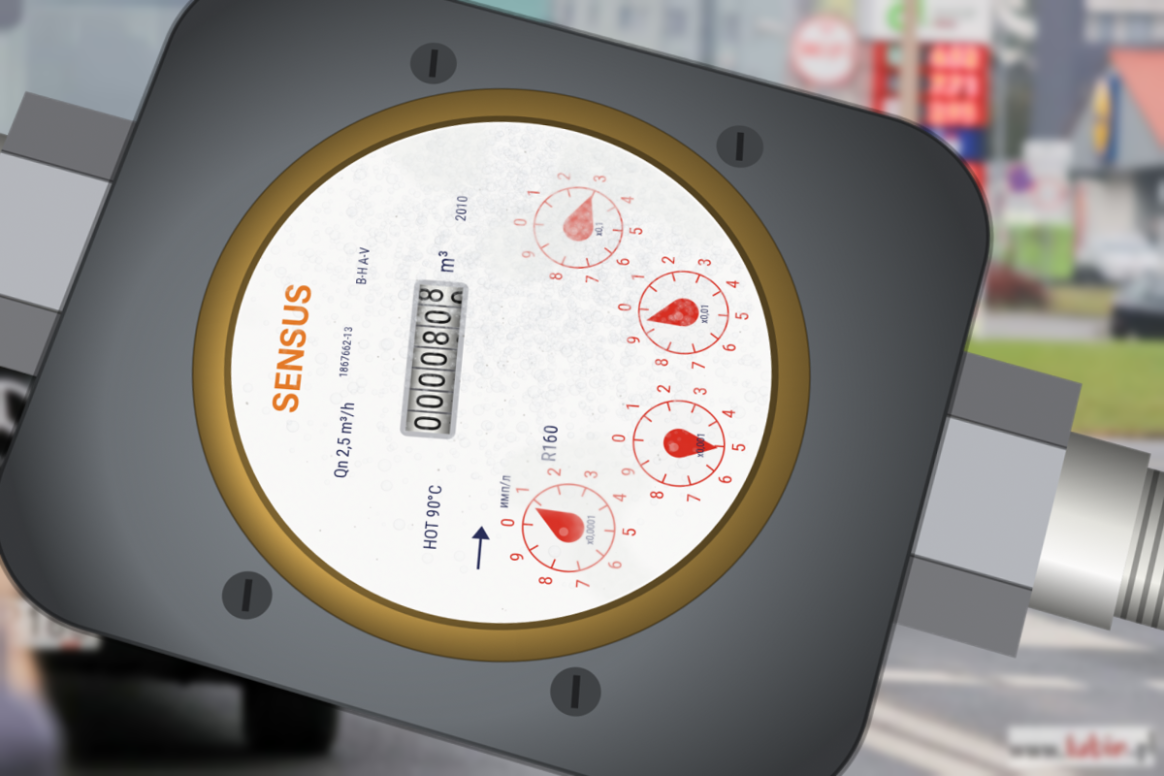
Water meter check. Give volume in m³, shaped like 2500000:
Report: 808.2950
